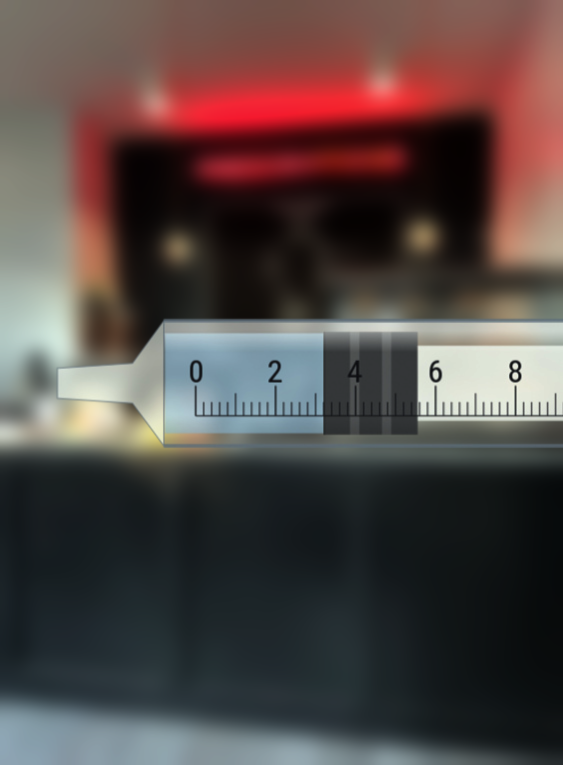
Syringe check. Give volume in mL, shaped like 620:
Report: 3.2
